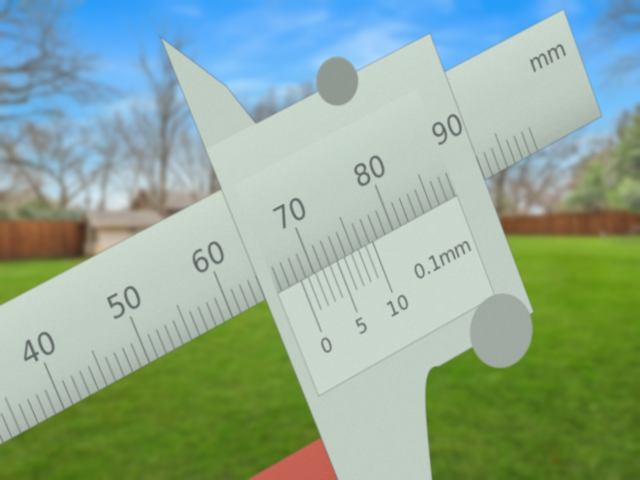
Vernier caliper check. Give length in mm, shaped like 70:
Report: 68.4
